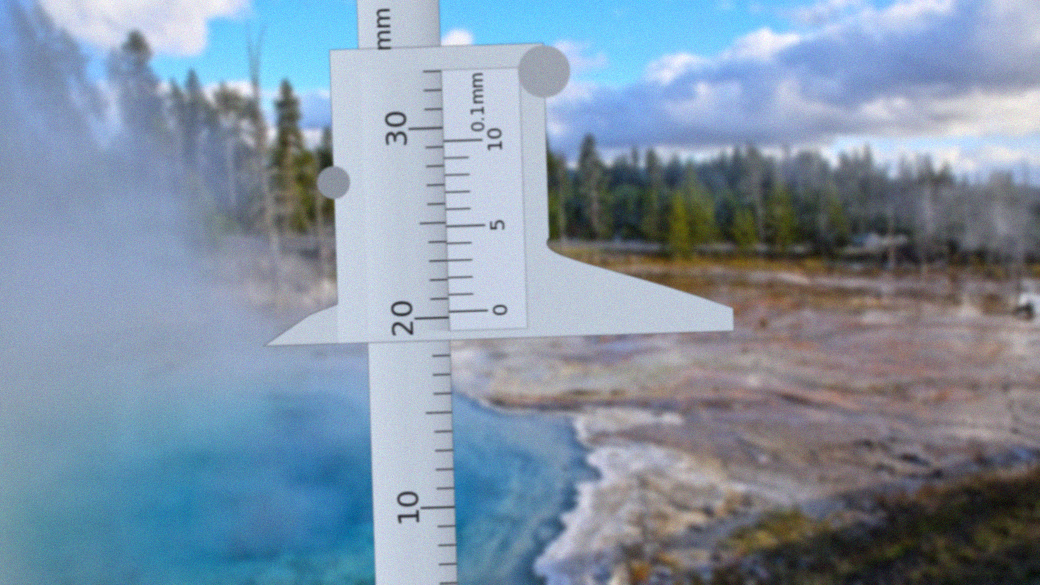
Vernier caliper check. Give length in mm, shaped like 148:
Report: 20.3
